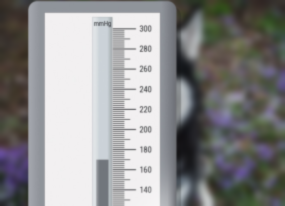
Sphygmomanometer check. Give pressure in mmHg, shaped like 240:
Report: 170
